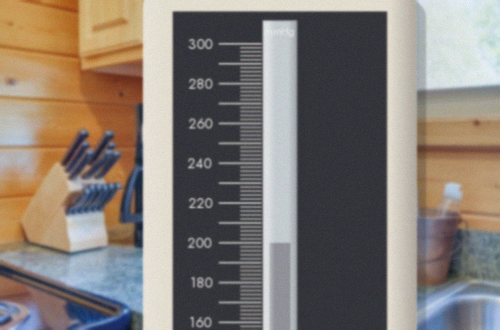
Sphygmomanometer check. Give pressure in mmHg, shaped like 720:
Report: 200
